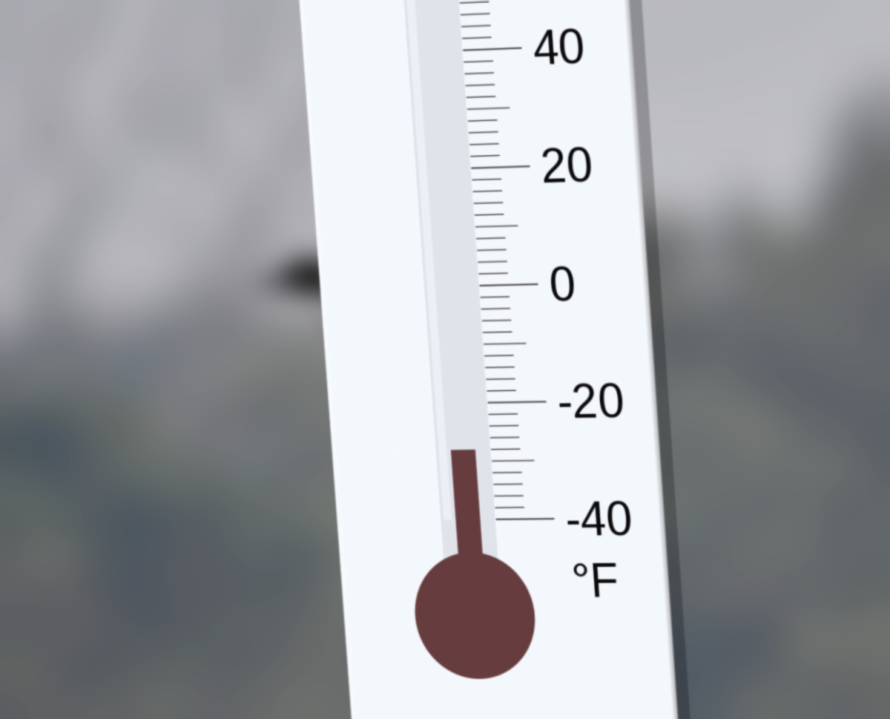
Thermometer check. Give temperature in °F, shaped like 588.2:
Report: -28
